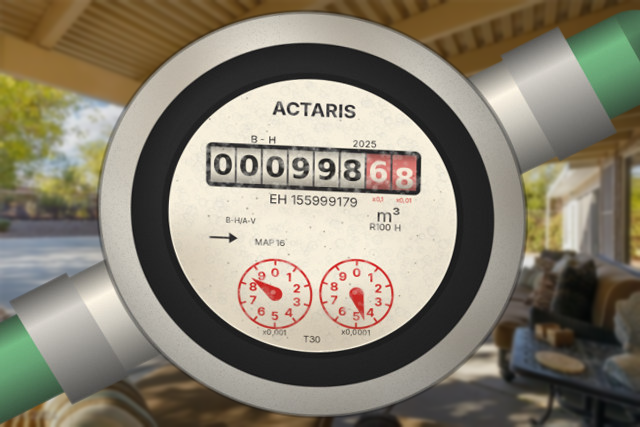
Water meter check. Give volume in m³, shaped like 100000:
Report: 998.6784
